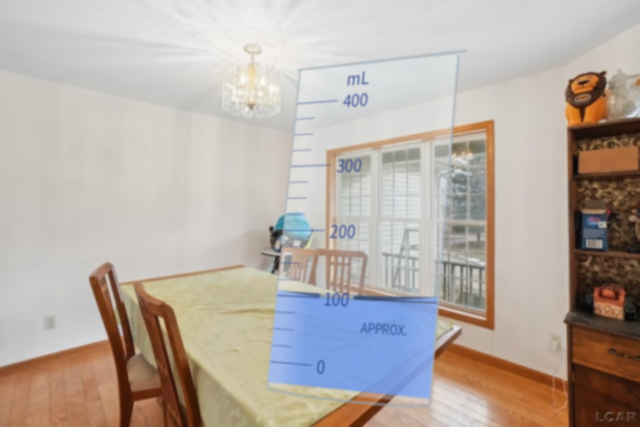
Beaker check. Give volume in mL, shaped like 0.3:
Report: 100
